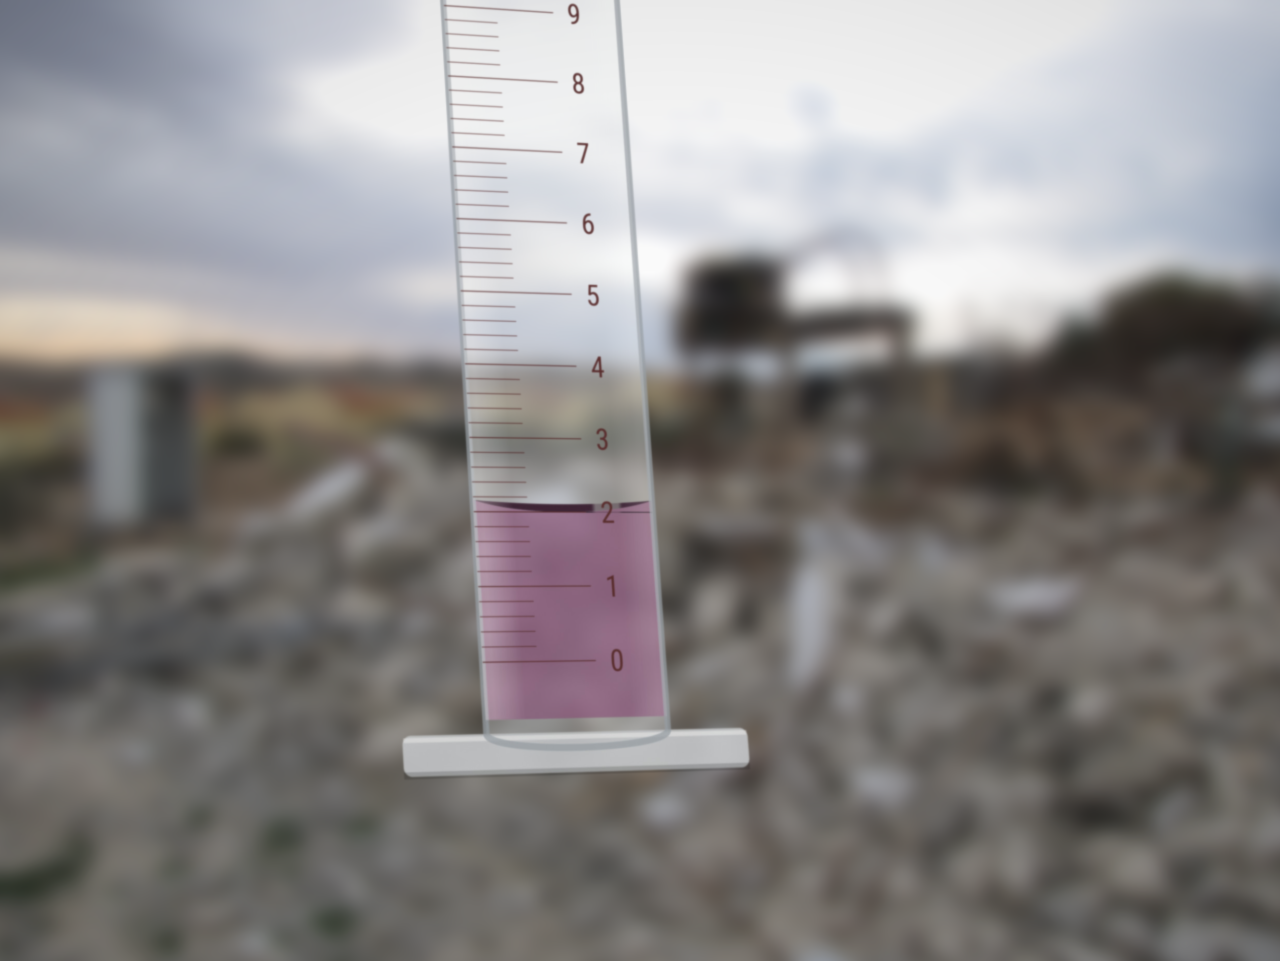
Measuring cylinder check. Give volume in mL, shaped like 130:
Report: 2
